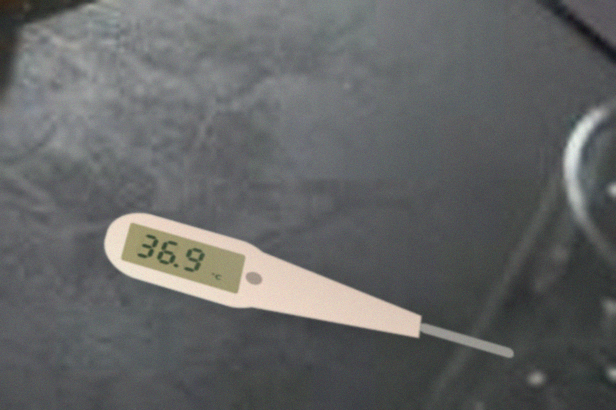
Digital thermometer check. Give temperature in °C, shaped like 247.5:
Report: 36.9
